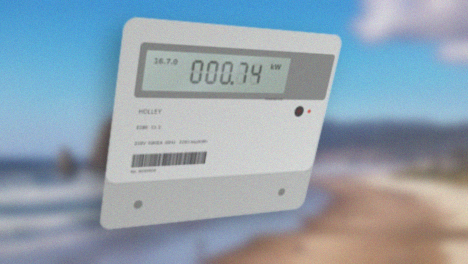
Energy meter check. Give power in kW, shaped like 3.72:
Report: 0.74
